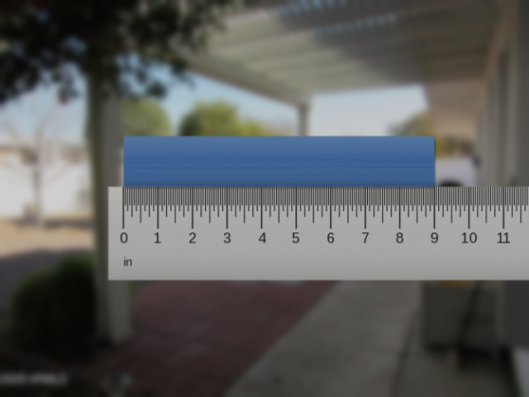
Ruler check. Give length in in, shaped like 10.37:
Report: 9
